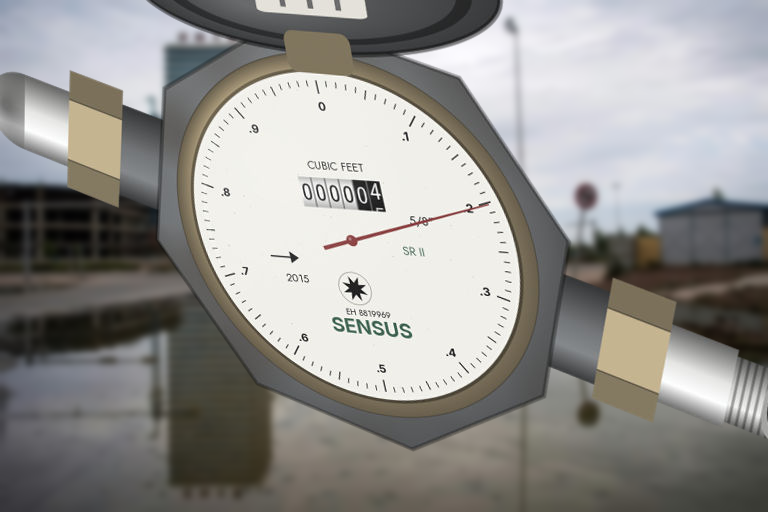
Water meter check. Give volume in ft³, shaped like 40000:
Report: 4.20
